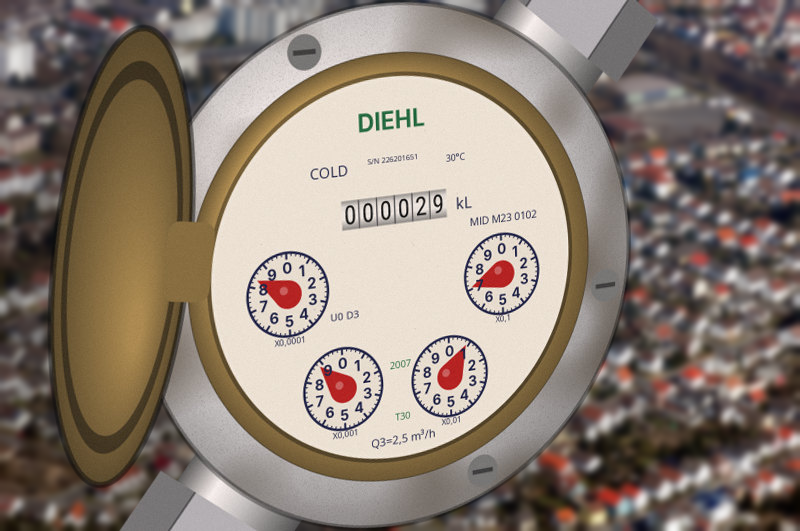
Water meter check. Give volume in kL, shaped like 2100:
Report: 29.7088
